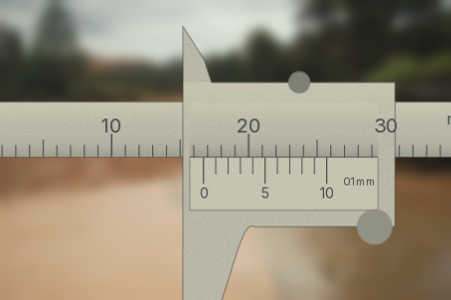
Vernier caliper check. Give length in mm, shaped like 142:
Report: 16.7
